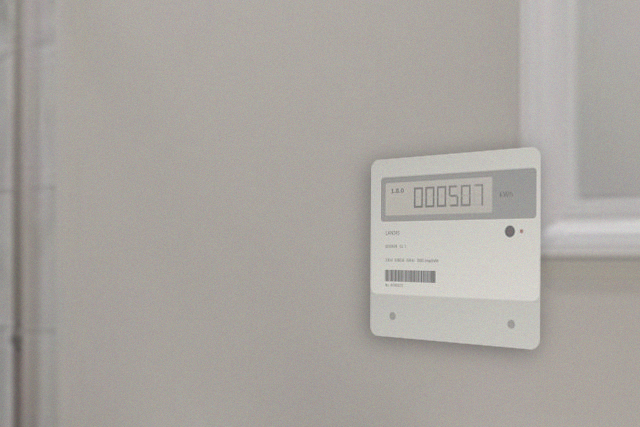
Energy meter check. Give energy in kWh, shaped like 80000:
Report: 507
